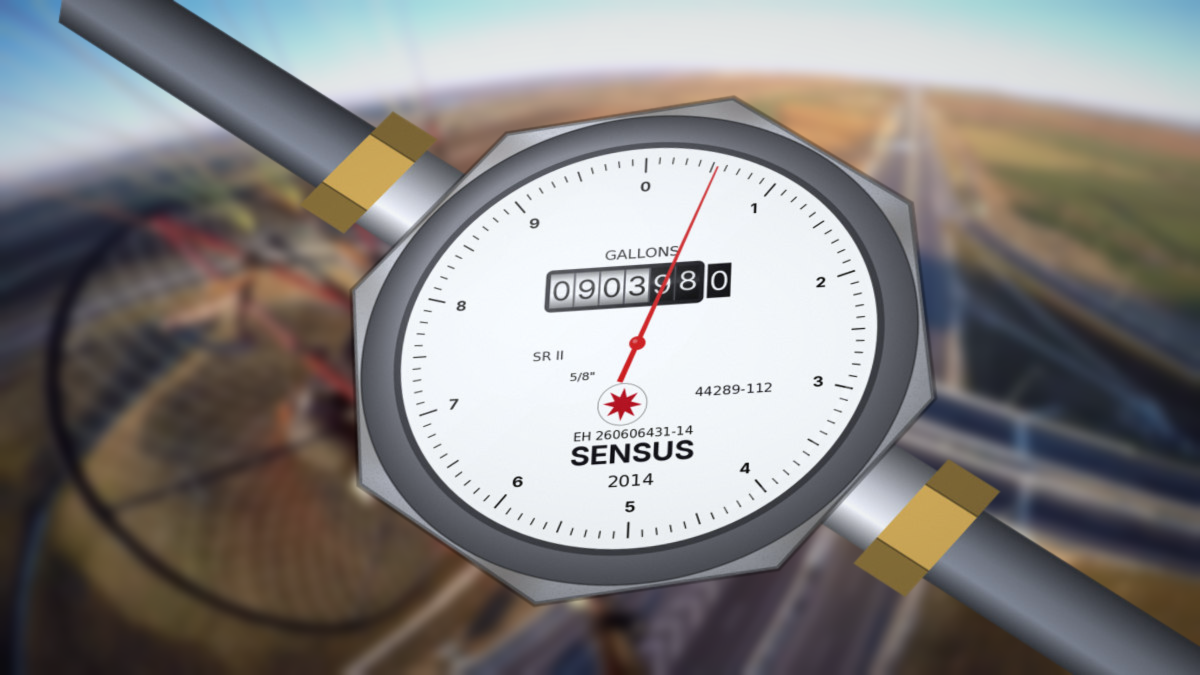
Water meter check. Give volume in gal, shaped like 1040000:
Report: 903980.5
